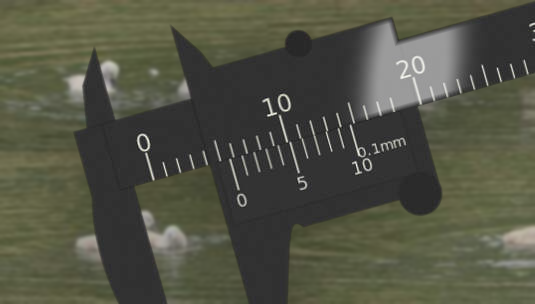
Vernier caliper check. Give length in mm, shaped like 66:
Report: 5.7
